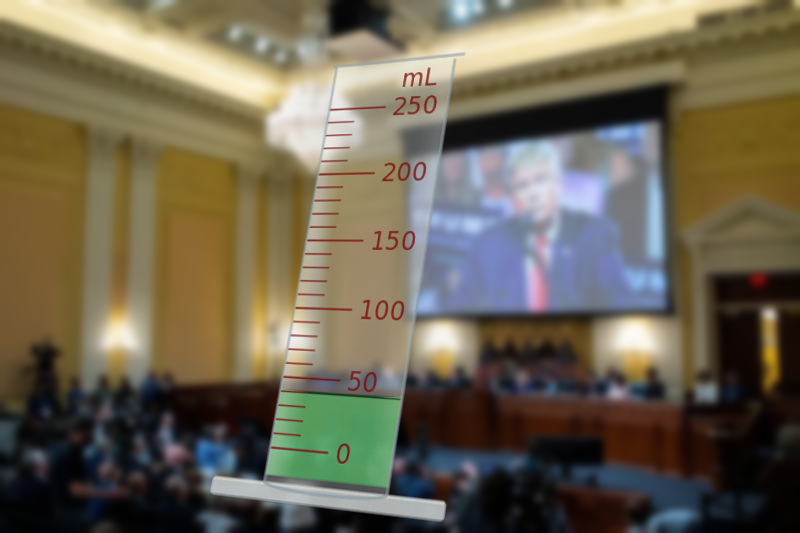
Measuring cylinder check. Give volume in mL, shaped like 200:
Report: 40
